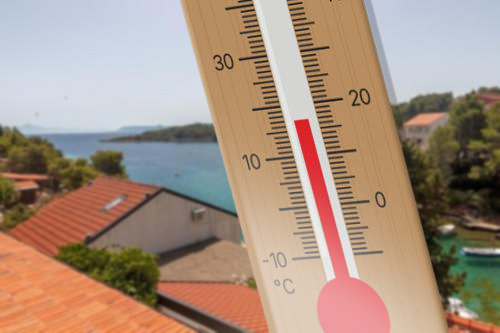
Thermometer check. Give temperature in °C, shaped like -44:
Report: 17
